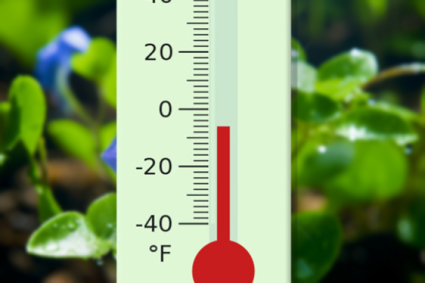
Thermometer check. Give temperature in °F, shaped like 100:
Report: -6
